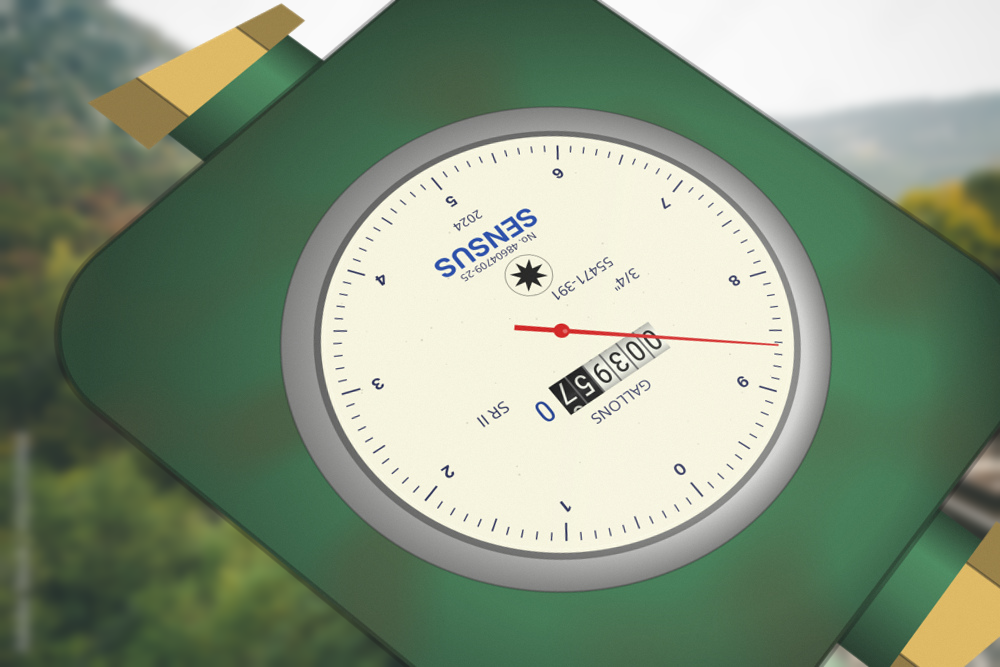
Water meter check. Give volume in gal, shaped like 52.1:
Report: 39568.6
